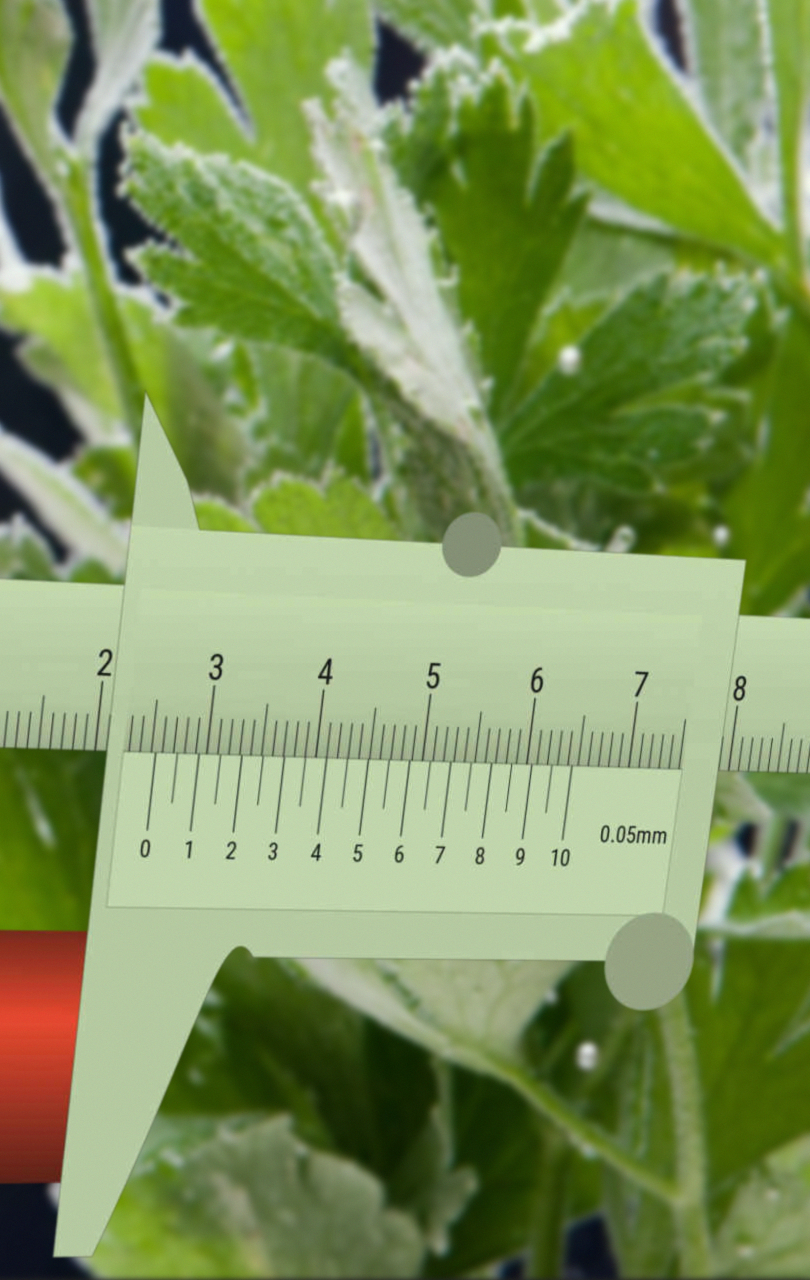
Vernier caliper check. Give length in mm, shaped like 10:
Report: 25.4
